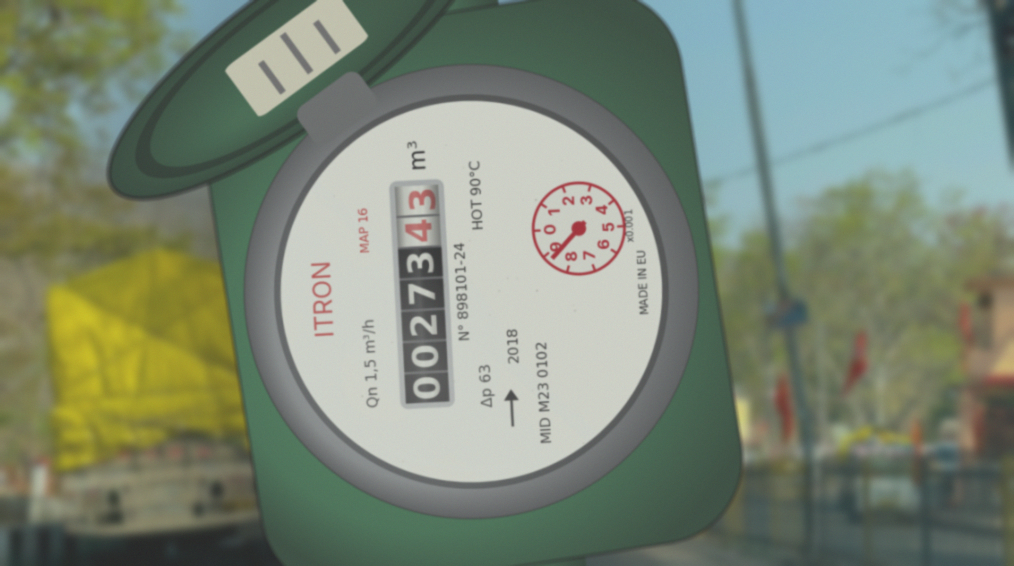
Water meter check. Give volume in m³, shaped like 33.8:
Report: 273.428
